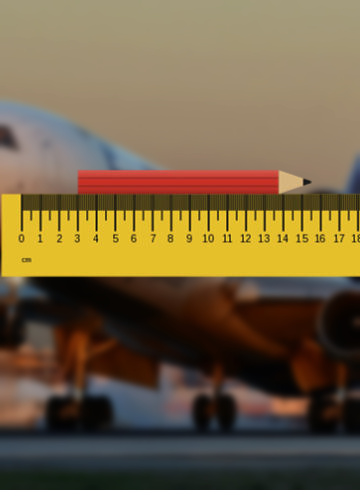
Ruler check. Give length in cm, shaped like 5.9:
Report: 12.5
